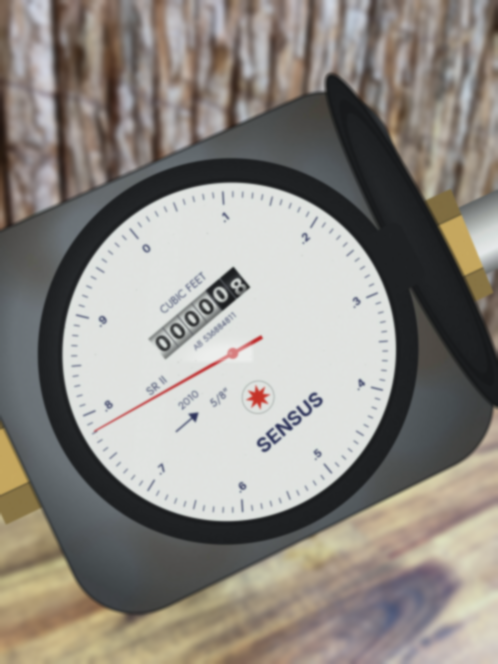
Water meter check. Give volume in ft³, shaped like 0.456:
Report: 7.78
